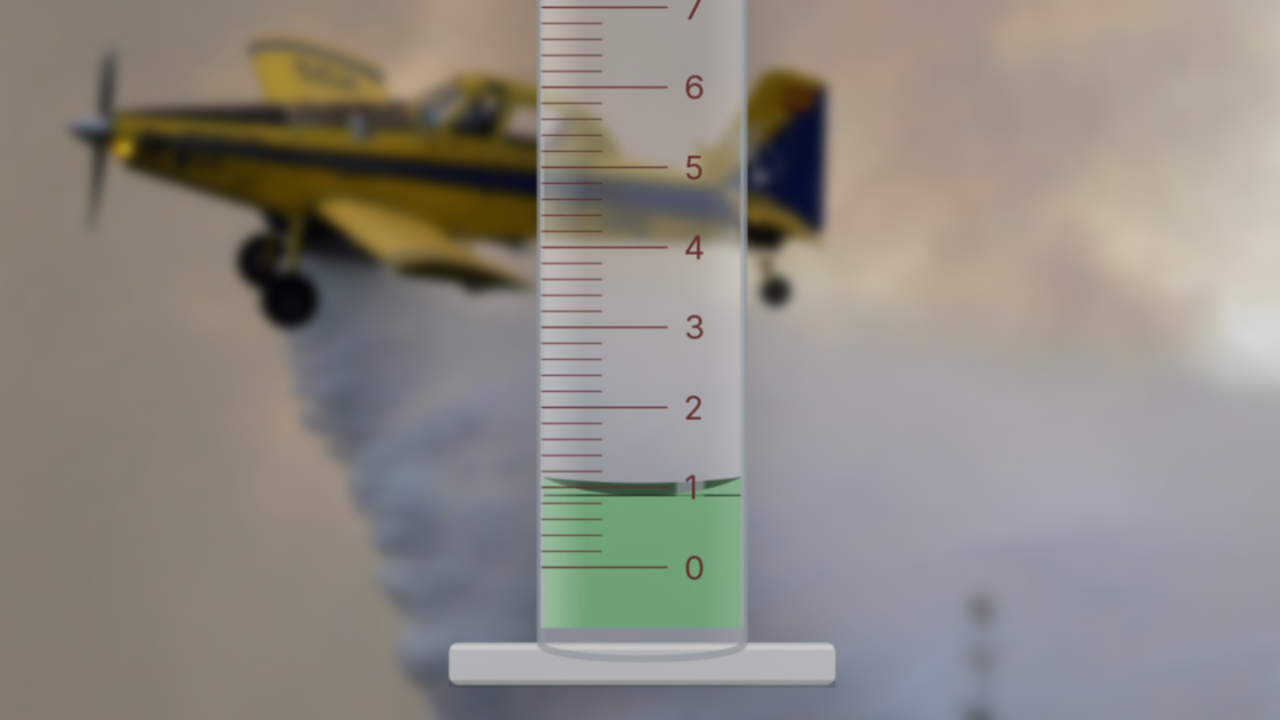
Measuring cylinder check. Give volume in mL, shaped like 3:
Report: 0.9
